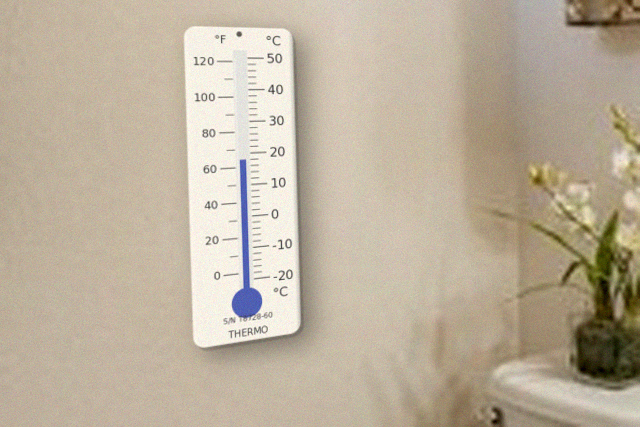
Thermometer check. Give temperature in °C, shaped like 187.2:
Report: 18
